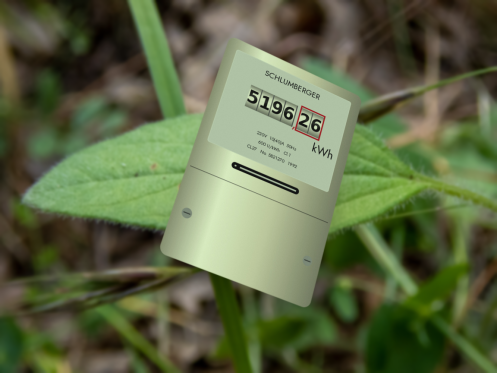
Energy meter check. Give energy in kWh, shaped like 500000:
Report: 5196.26
